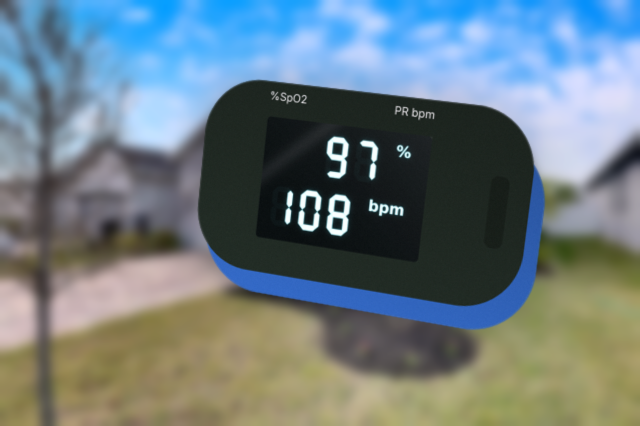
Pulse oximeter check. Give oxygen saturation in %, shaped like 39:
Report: 97
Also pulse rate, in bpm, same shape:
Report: 108
